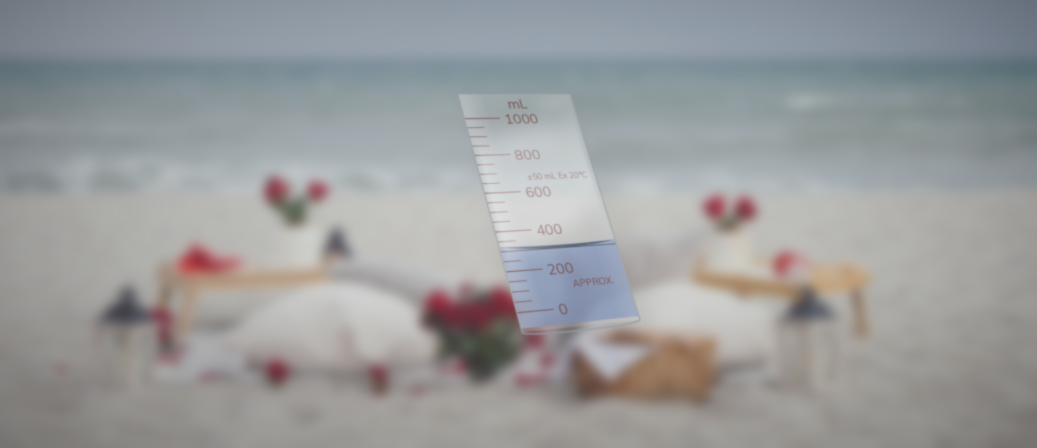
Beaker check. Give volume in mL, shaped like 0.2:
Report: 300
